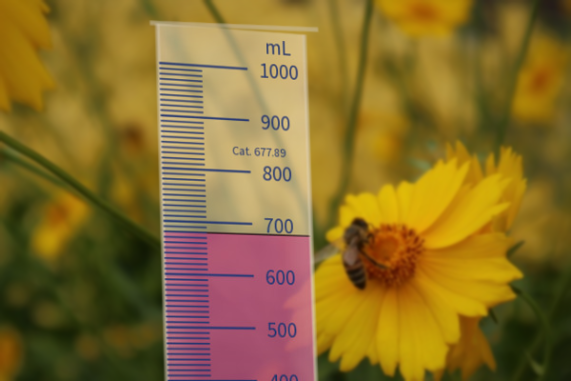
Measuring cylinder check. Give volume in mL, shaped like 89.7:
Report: 680
